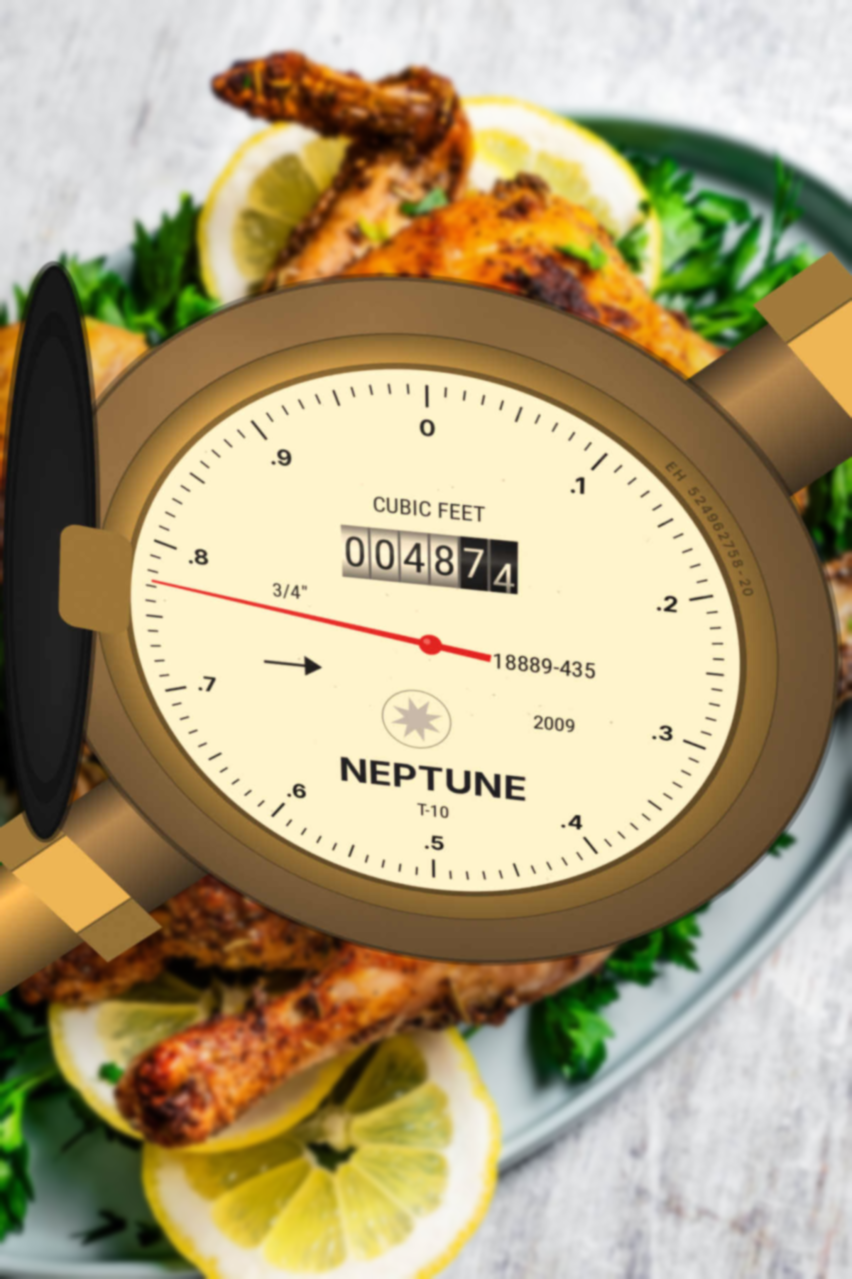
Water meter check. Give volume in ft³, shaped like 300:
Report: 4873.77
